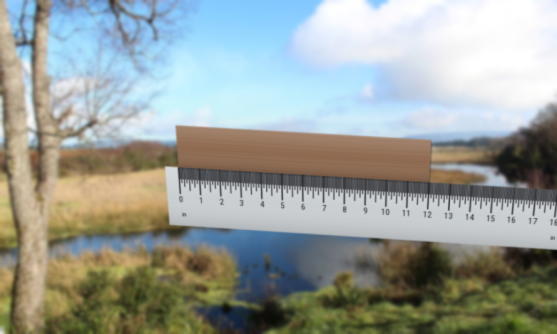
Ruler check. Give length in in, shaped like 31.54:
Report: 12
